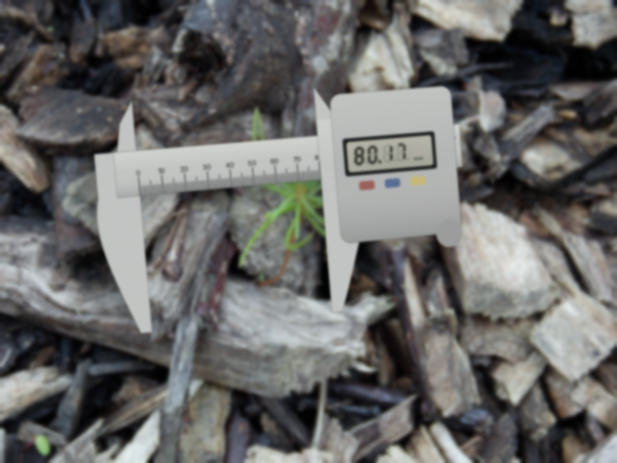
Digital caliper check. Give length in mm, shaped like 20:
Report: 80.17
